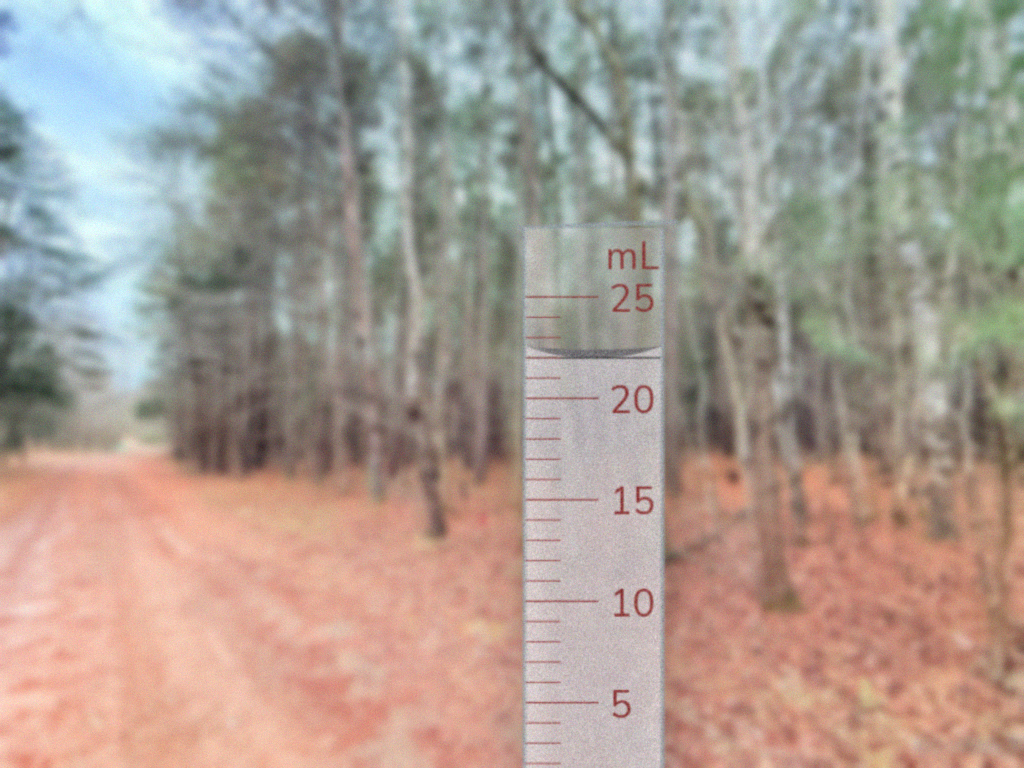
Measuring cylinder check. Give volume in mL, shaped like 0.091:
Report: 22
